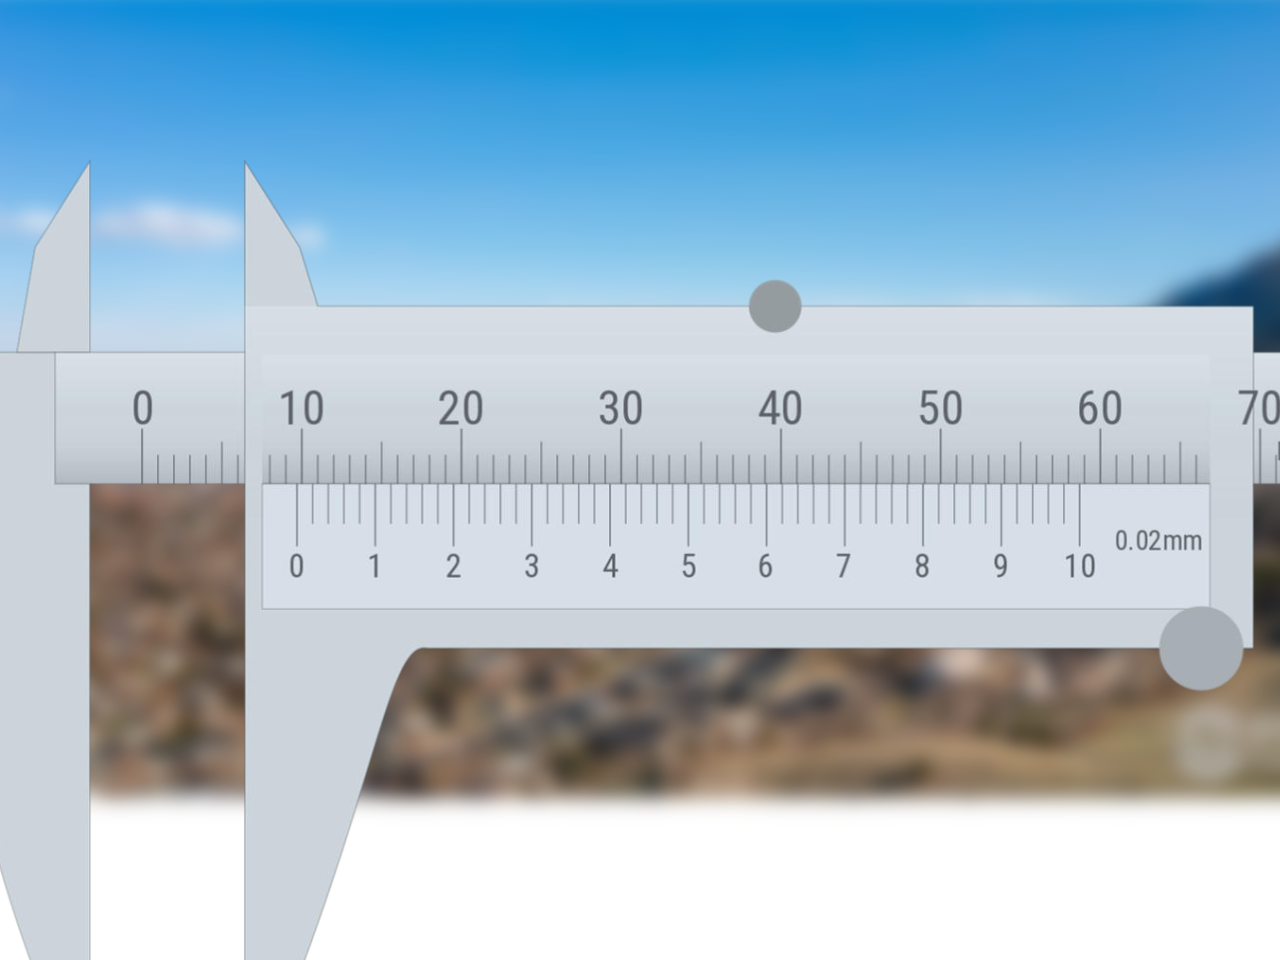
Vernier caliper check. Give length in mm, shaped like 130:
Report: 9.7
